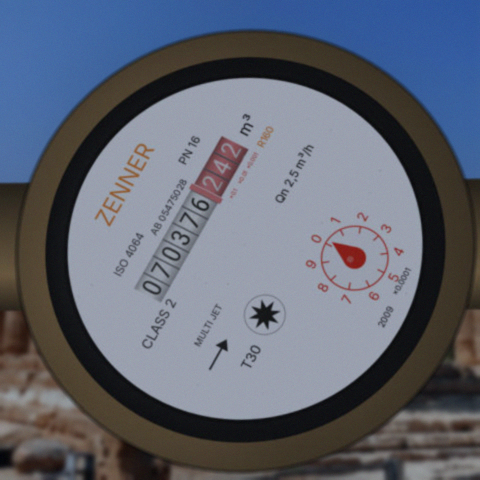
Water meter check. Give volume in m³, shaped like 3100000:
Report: 70376.2420
